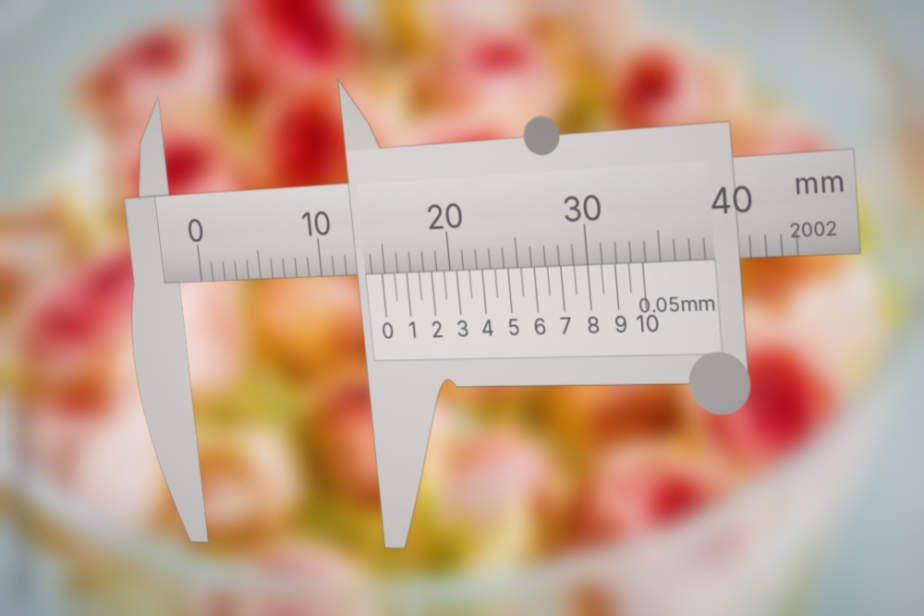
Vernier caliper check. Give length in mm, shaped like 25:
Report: 14.8
